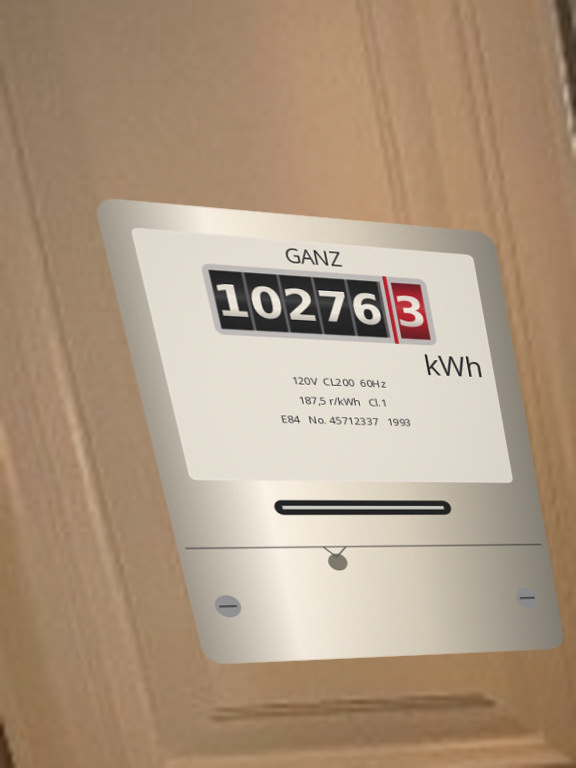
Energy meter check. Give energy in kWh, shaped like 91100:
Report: 10276.3
